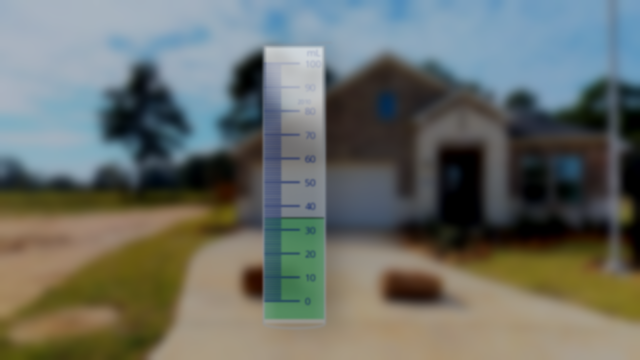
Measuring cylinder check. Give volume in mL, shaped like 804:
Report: 35
